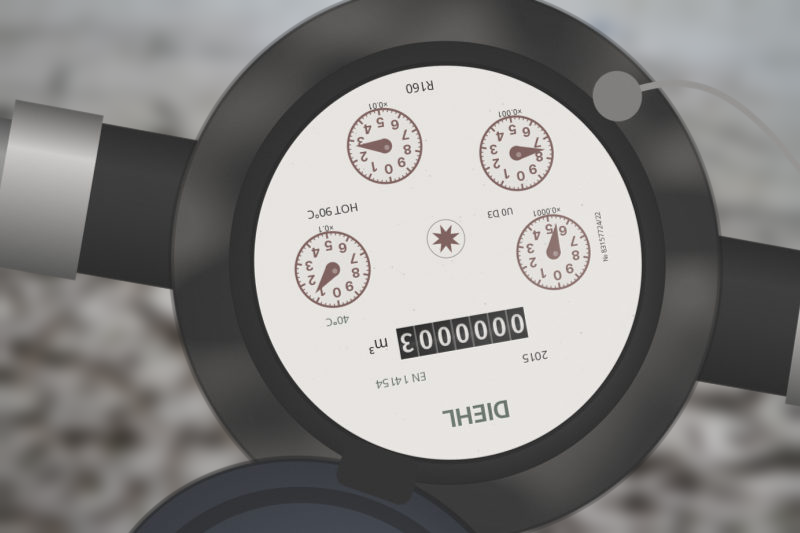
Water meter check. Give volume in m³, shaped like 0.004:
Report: 3.1275
